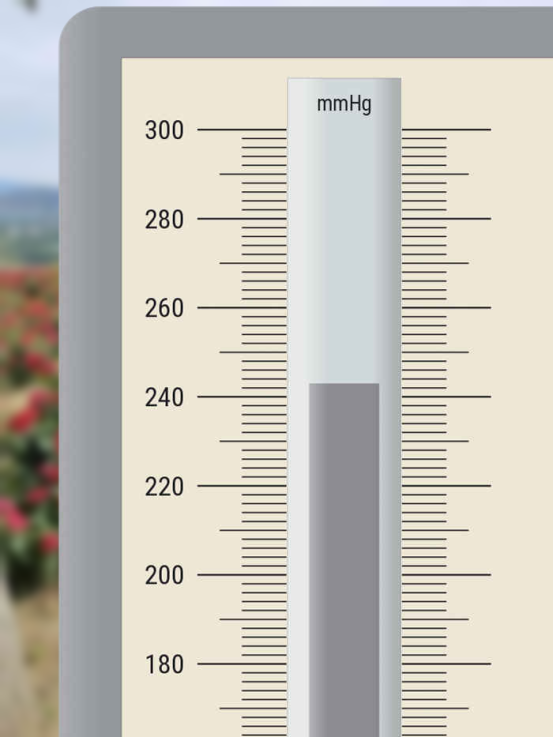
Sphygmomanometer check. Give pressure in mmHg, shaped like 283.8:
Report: 243
